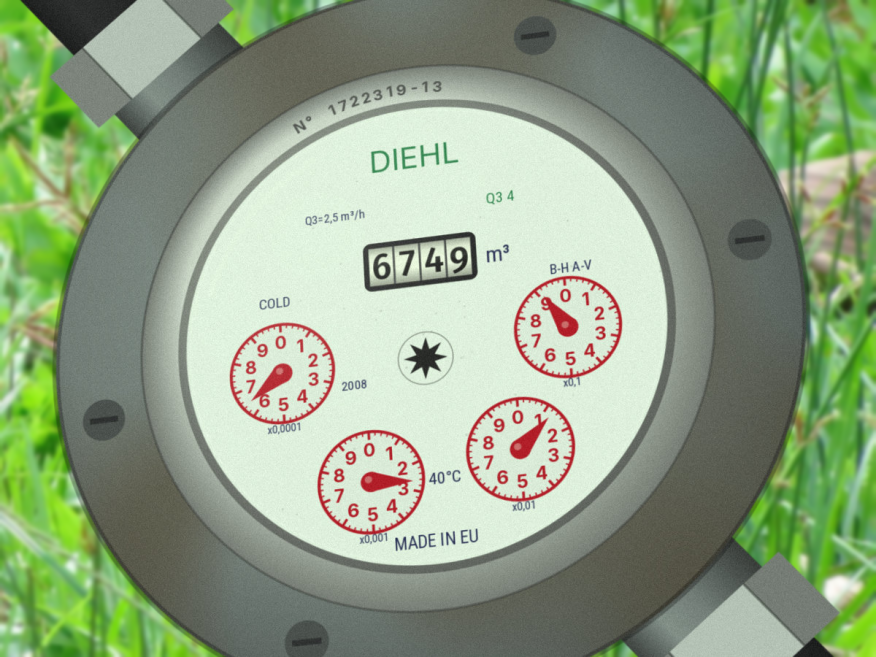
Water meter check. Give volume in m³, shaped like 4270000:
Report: 6748.9126
